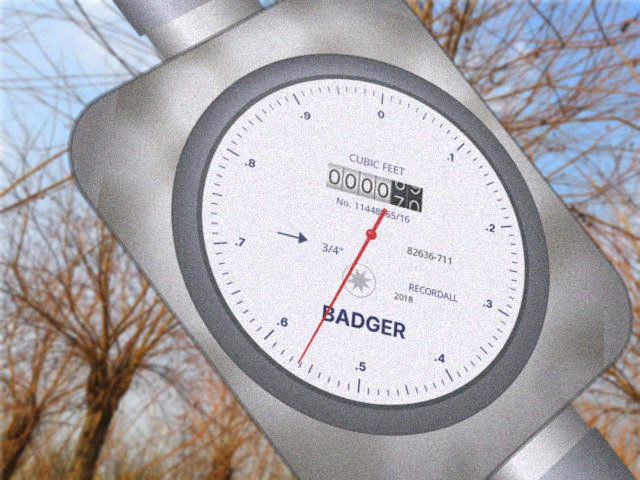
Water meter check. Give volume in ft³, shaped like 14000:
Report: 69.56
